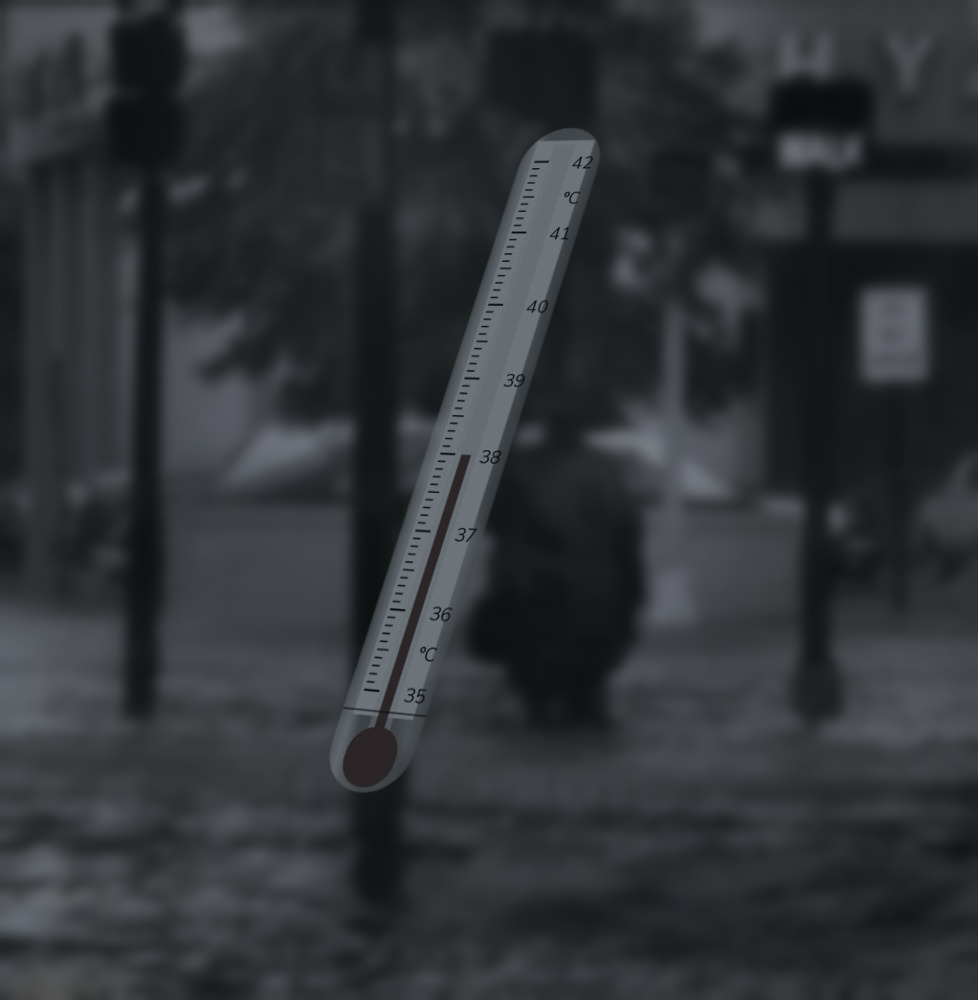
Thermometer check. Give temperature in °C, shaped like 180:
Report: 38
